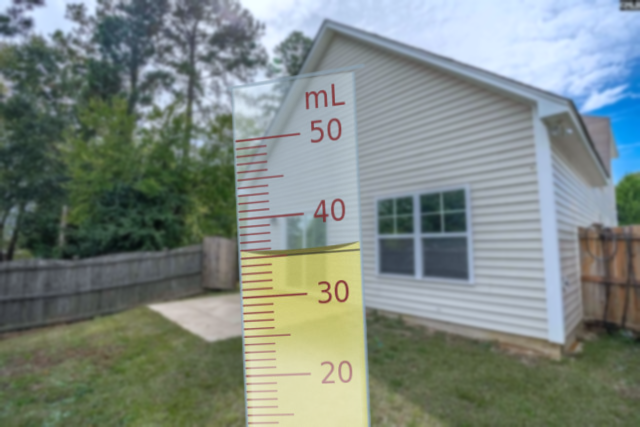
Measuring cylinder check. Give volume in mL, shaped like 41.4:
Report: 35
